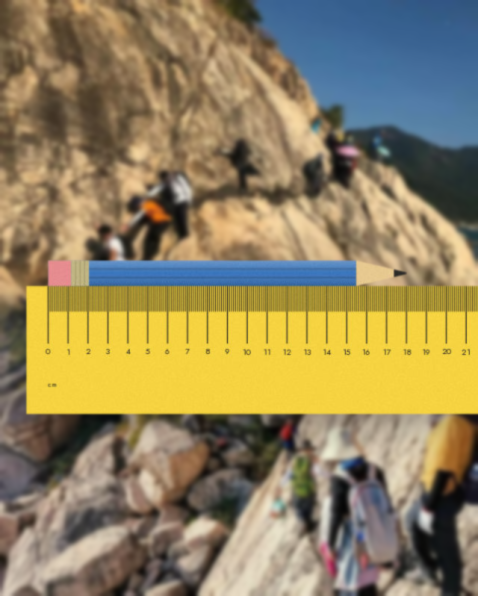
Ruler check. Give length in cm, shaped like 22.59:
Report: 18
